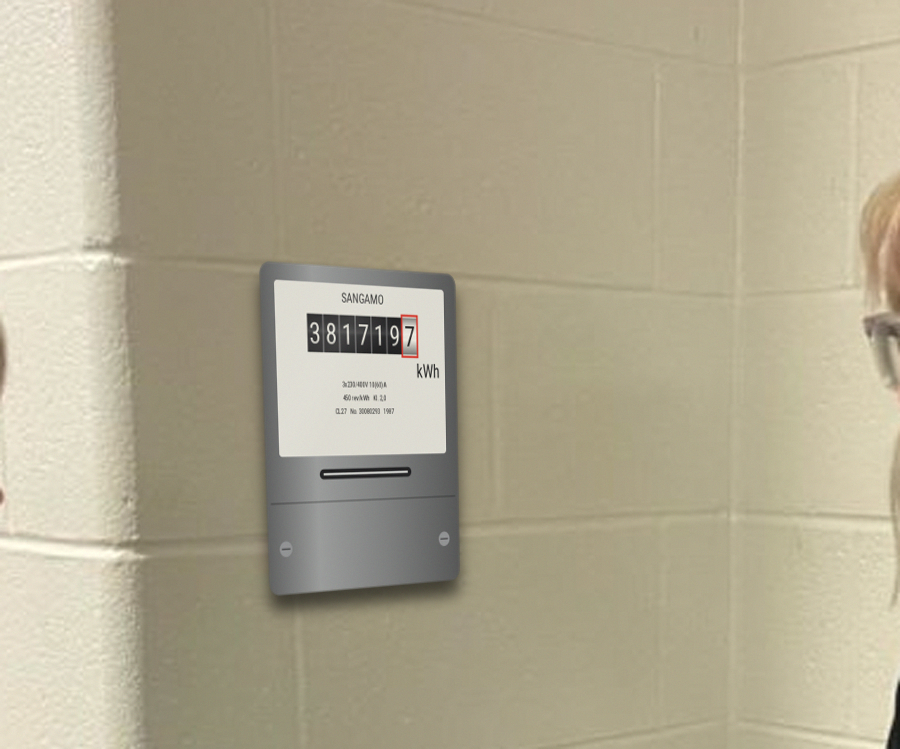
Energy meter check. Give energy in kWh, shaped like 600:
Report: 381719.7
